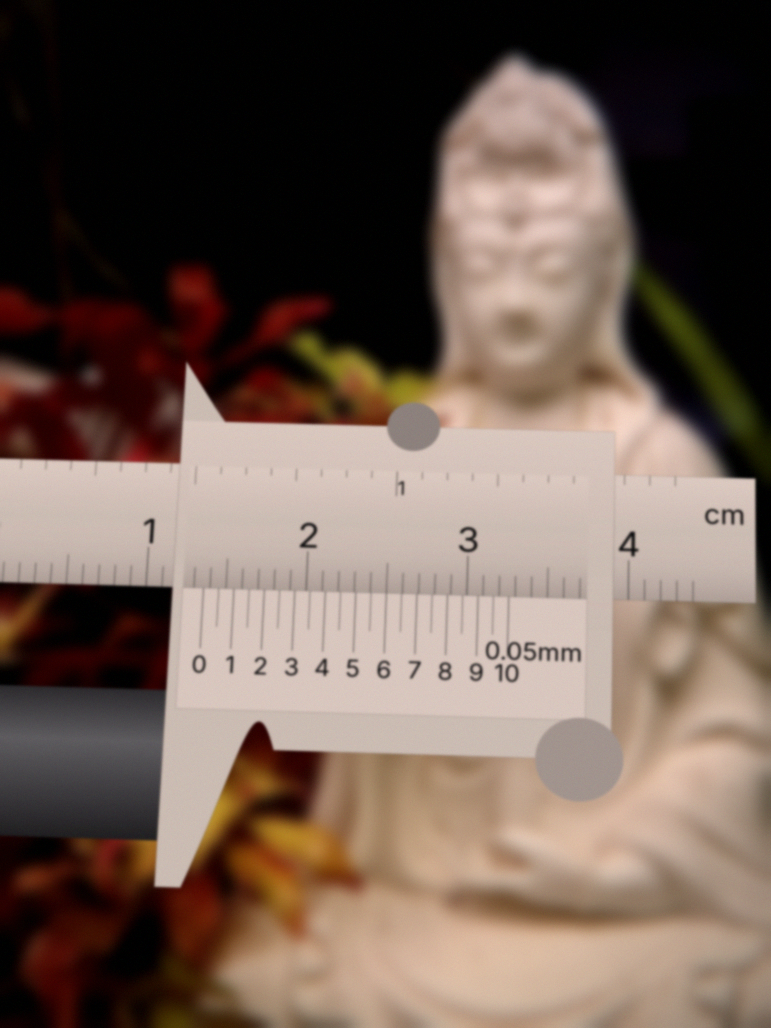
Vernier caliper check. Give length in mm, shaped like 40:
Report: 13.6
